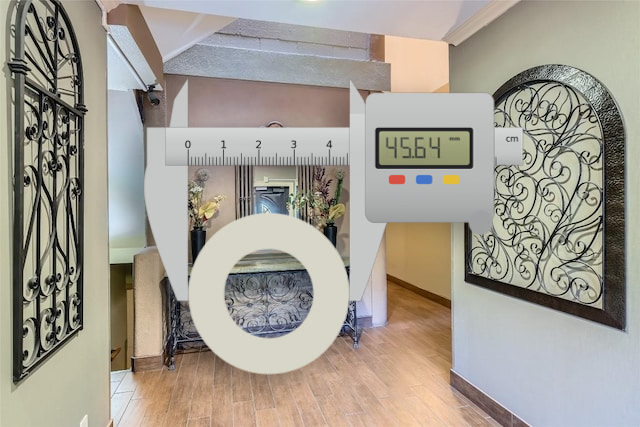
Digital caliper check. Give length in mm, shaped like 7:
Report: 45.64
